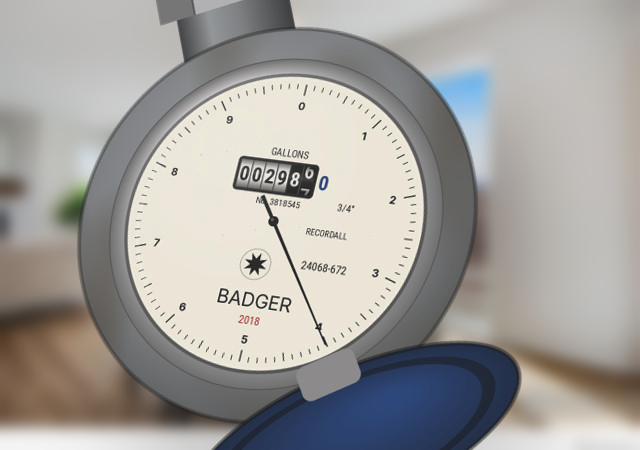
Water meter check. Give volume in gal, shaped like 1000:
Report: 29864.0
